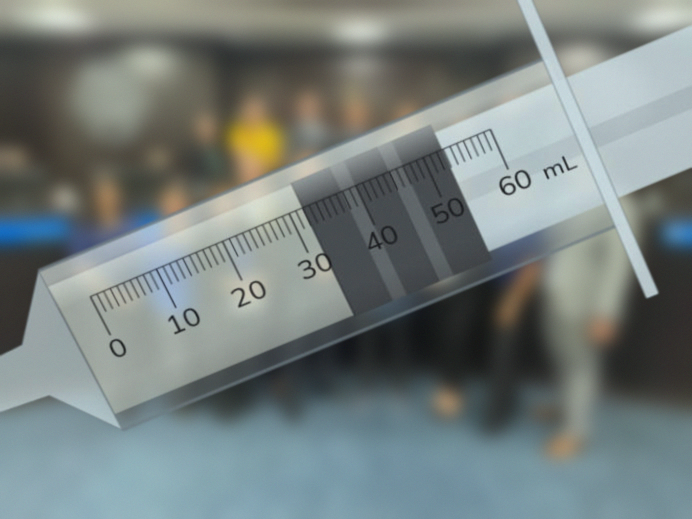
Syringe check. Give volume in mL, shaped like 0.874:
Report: 32
